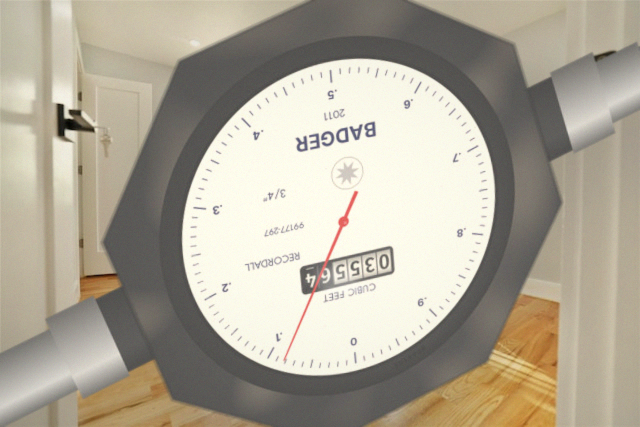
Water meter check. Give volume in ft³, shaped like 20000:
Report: 35564.08
